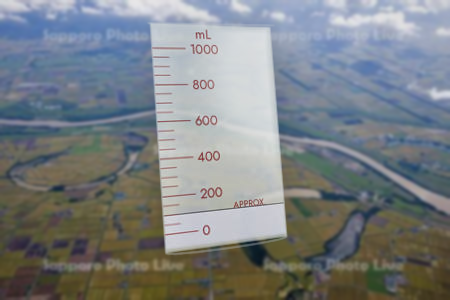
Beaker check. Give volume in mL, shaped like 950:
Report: 100
